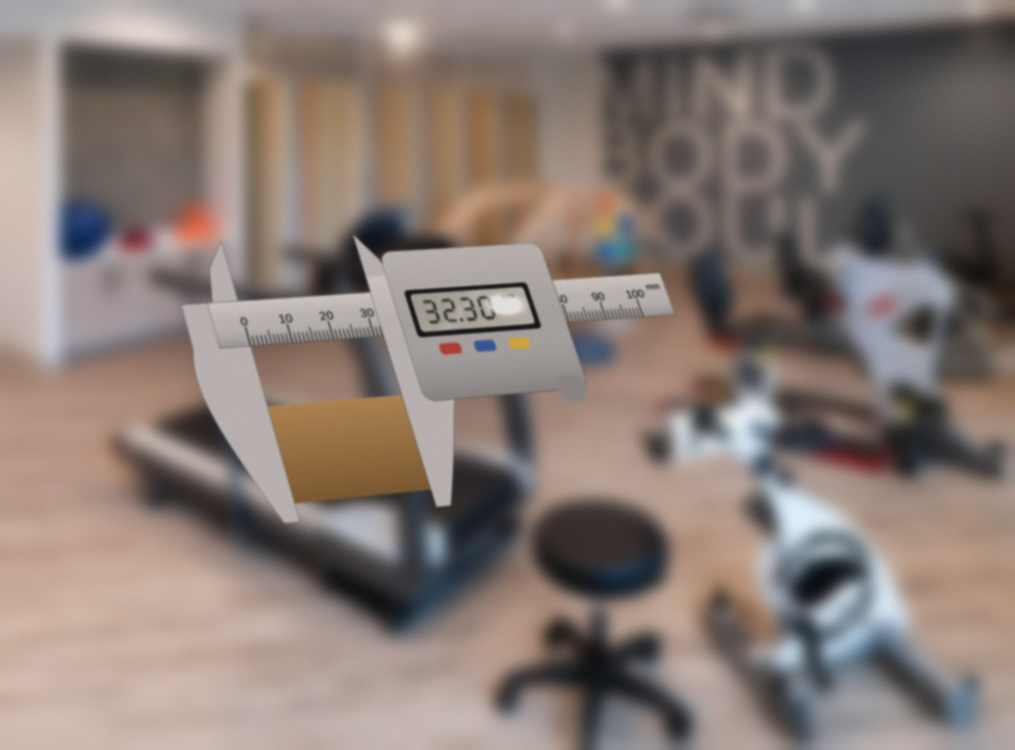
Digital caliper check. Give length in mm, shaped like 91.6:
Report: 32.30
